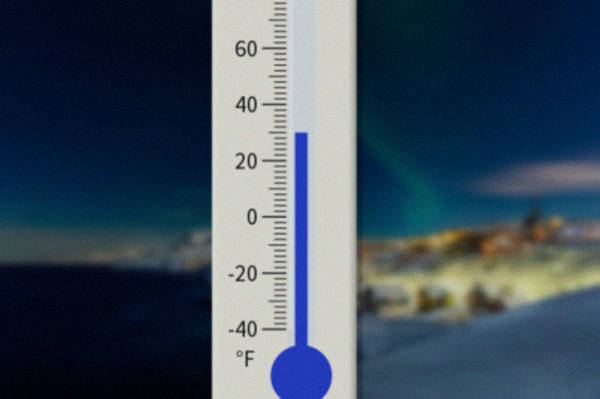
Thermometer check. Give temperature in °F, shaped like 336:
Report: 30
